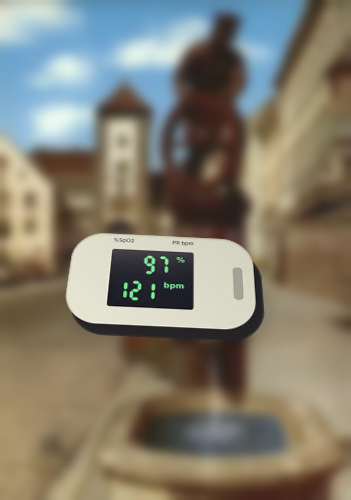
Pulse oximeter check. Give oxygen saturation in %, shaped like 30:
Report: 97
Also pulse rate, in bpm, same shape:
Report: 121
